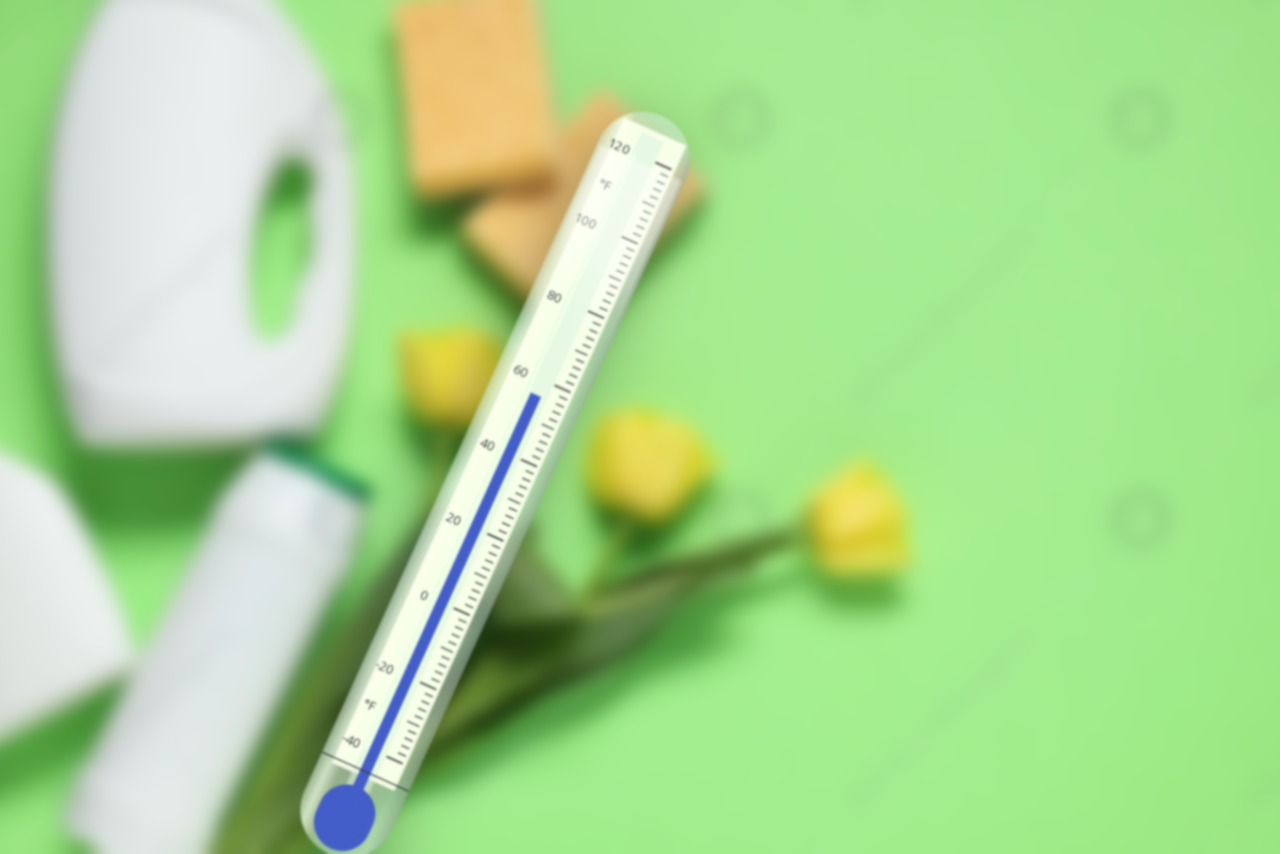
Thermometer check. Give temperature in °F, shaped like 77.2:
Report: 56
